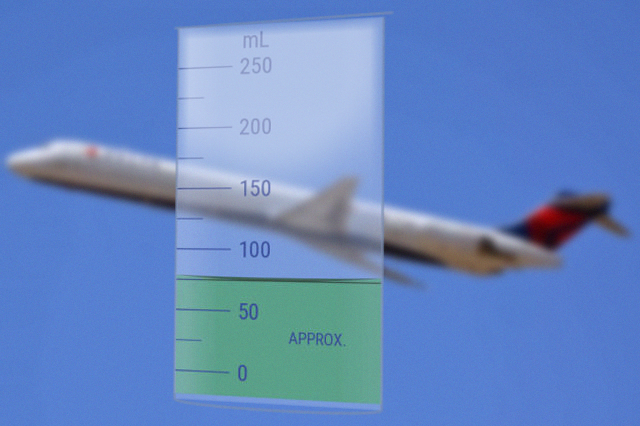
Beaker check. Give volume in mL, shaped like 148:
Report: 75
